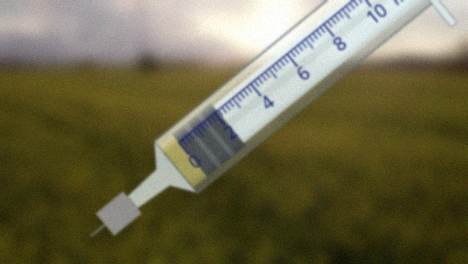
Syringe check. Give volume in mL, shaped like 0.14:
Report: 0
